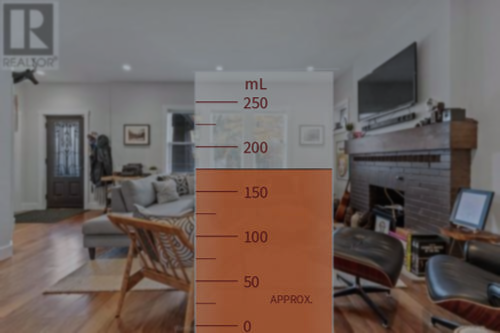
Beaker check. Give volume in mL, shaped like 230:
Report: 175
